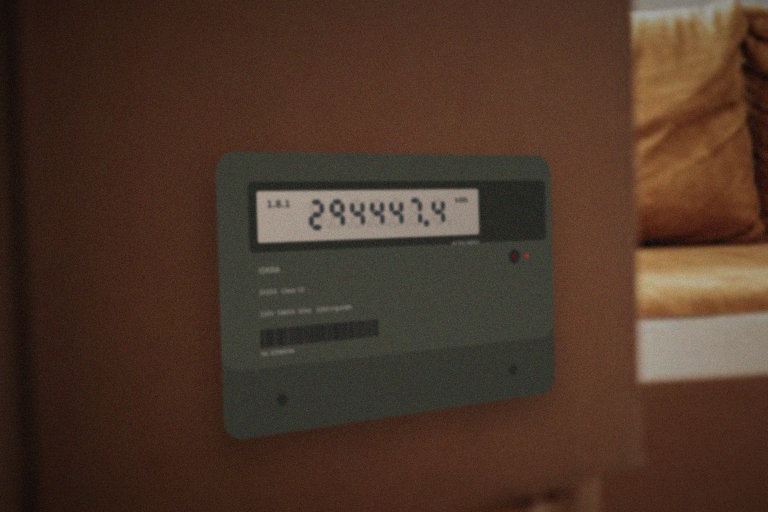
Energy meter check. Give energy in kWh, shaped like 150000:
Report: 294447.4
